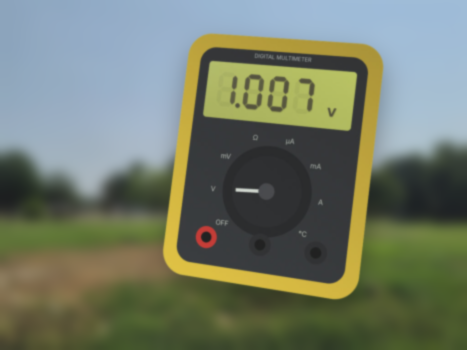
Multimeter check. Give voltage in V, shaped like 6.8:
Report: 1.007
